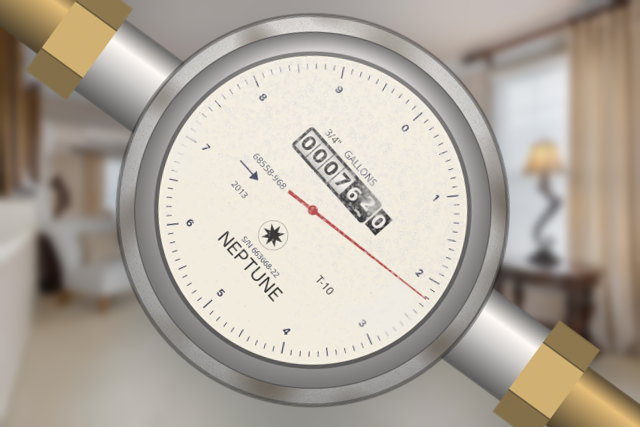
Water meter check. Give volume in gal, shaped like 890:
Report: 7622.2
